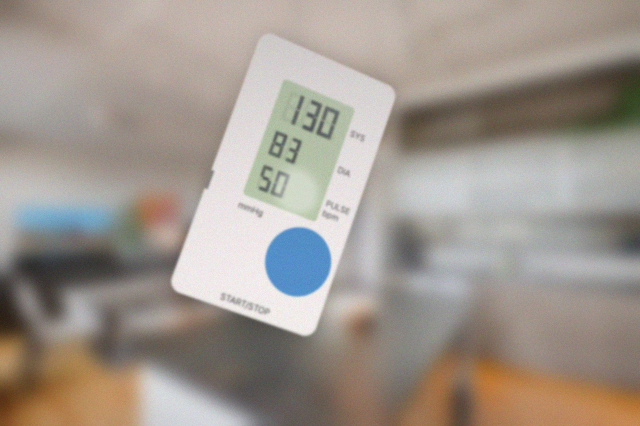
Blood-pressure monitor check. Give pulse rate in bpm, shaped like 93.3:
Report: 50
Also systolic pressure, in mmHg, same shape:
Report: 130
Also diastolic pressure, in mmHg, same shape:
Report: 83
